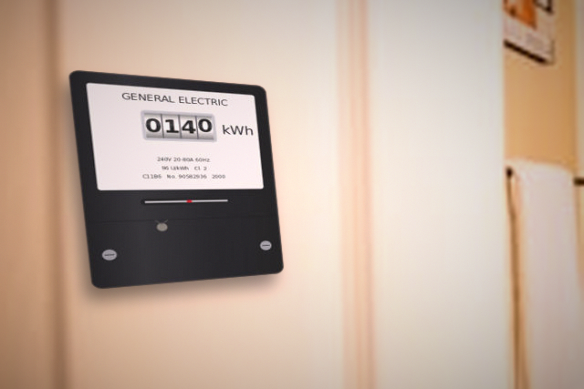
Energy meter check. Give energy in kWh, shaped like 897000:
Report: 140
